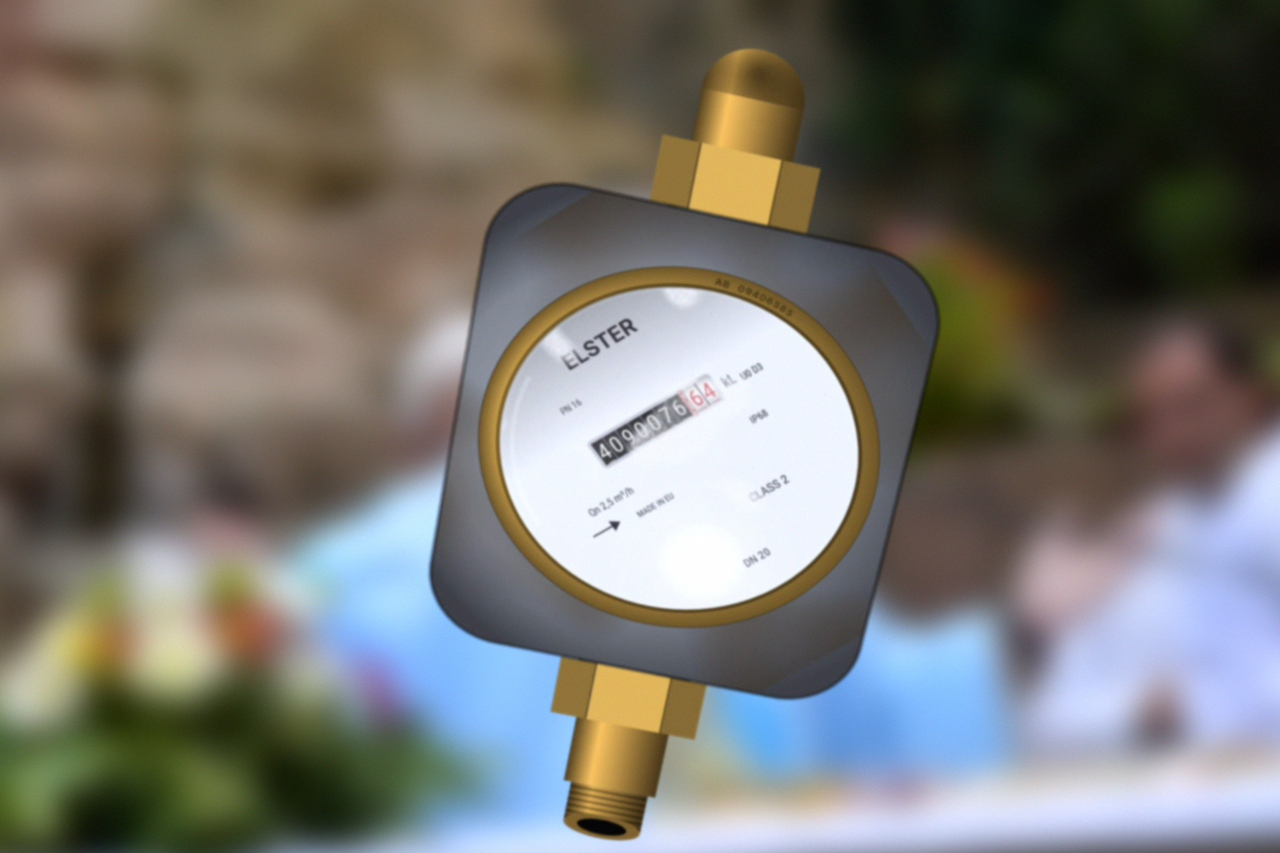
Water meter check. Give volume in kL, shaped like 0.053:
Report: 4090076.64
